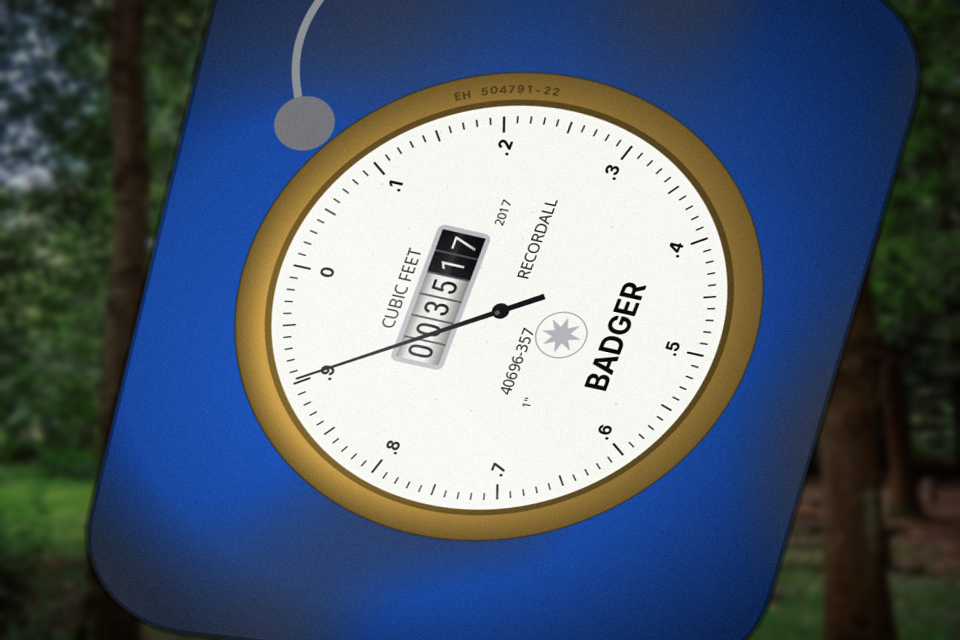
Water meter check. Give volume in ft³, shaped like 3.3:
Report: 3516.90
